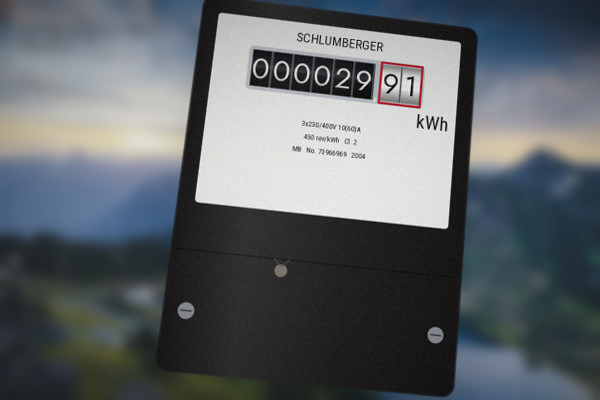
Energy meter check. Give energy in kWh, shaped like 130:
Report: 29.91
